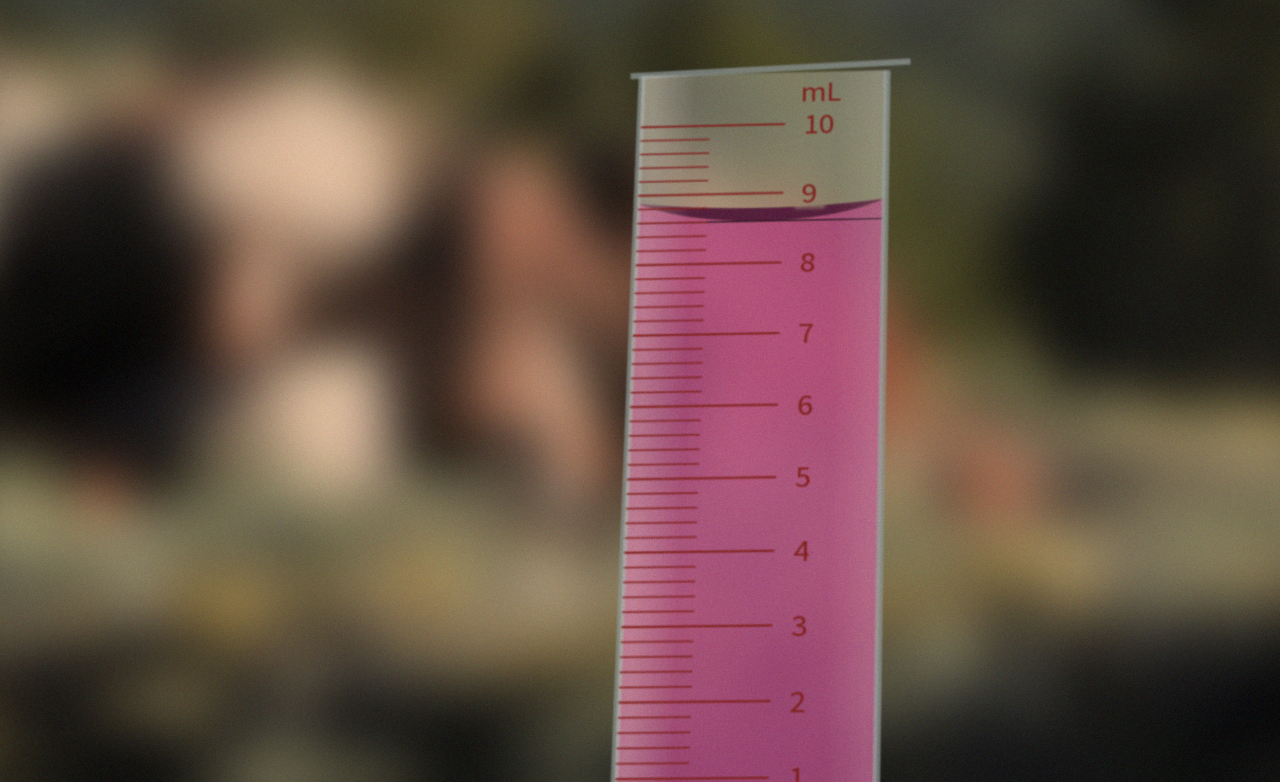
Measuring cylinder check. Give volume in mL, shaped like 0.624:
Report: 8.6
